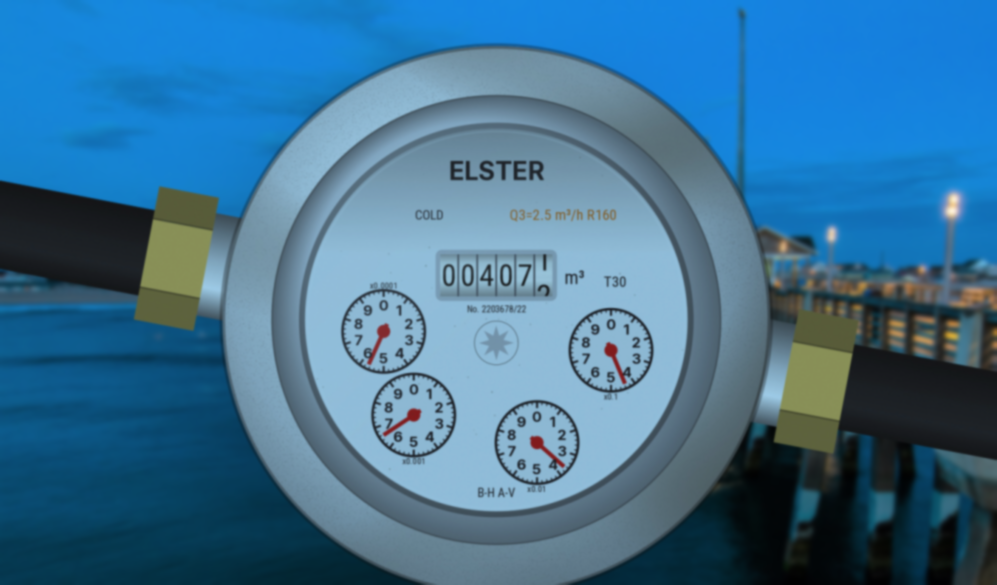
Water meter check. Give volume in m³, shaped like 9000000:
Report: 4071.4365
